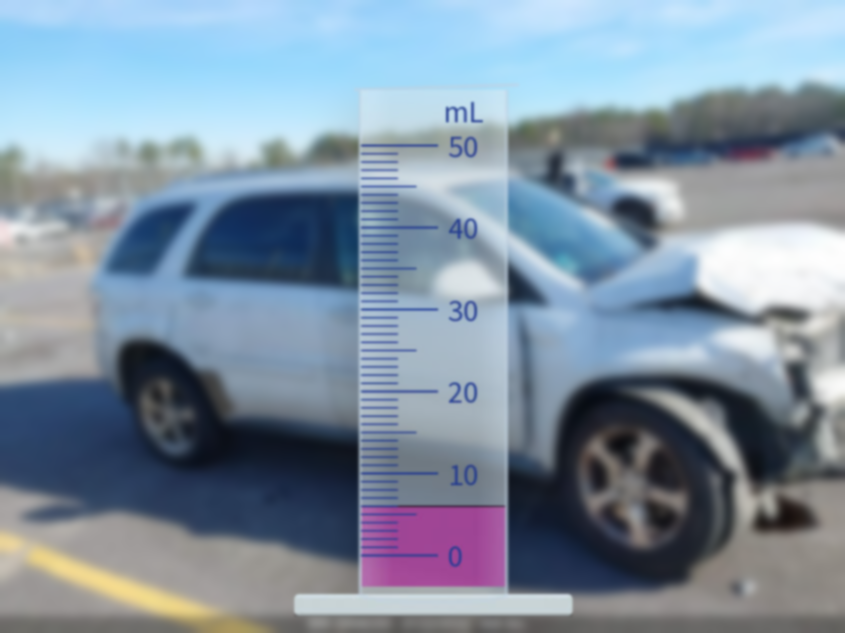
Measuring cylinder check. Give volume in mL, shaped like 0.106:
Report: 6
